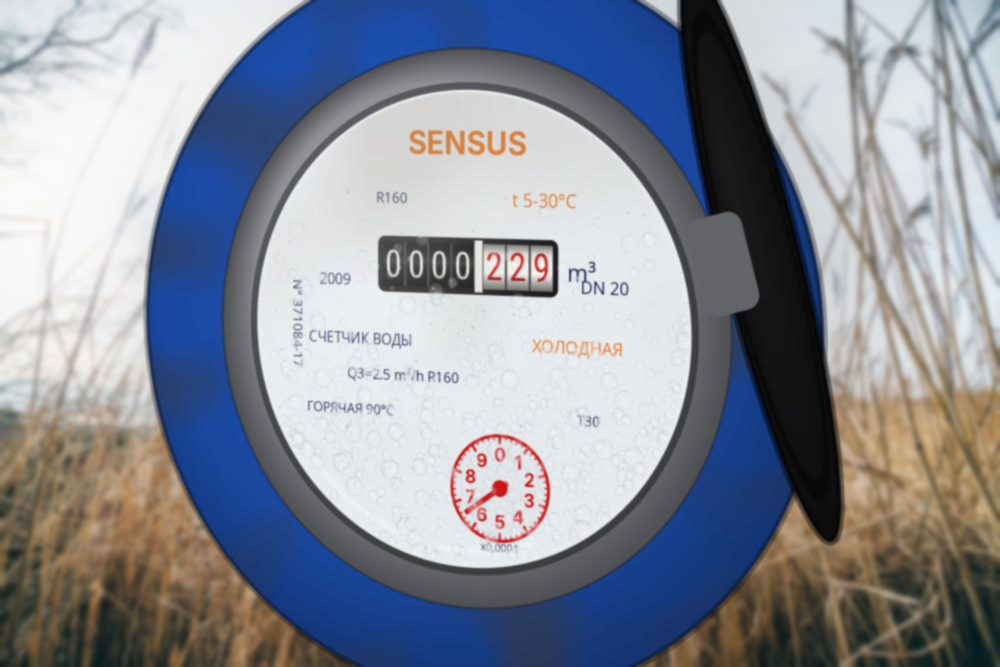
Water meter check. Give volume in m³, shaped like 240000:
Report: 0.2296
